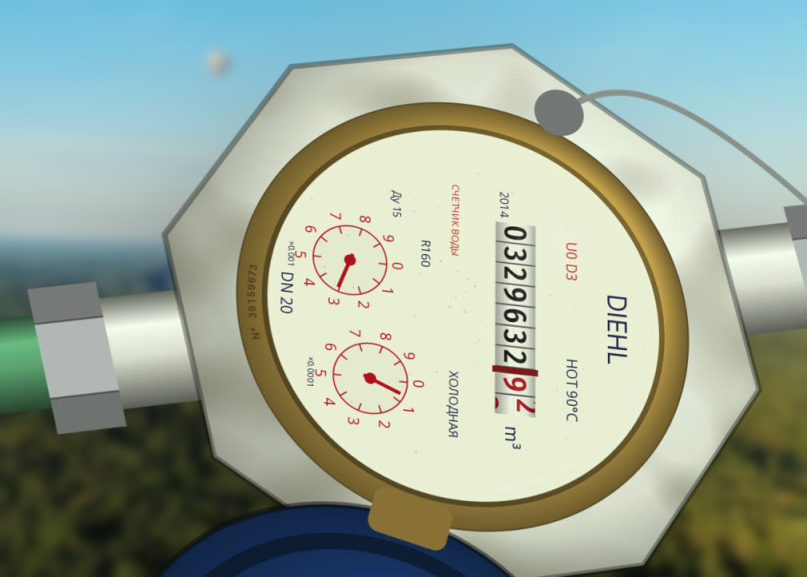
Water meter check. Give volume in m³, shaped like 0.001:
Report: 329632.9230
